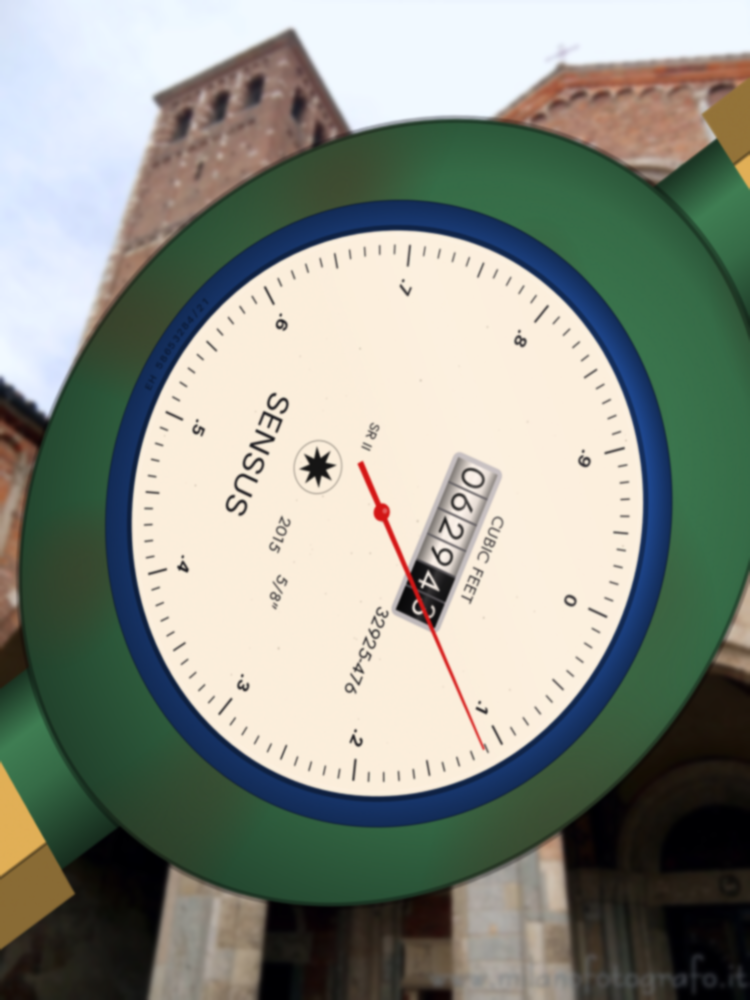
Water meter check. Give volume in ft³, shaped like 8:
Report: 62943.11
